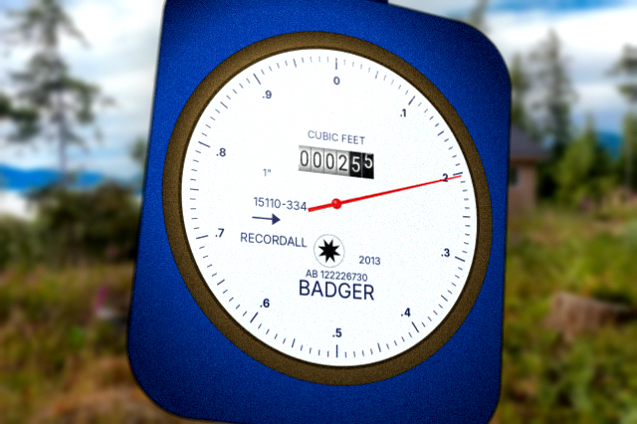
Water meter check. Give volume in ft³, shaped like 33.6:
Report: 255.20
